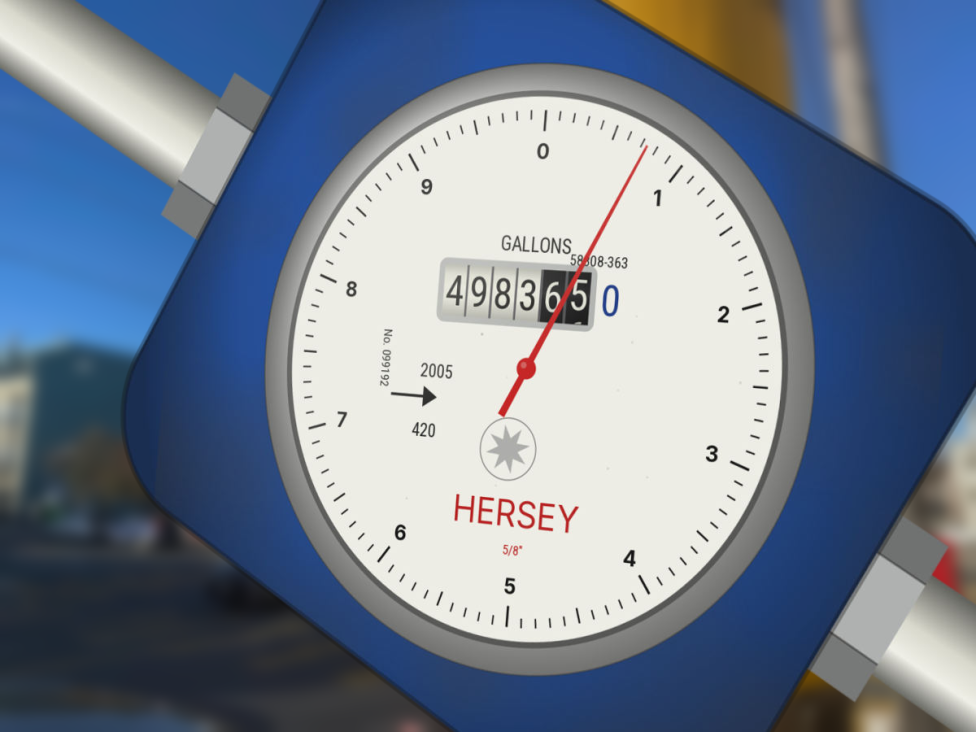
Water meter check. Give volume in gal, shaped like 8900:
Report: 4983650.7
